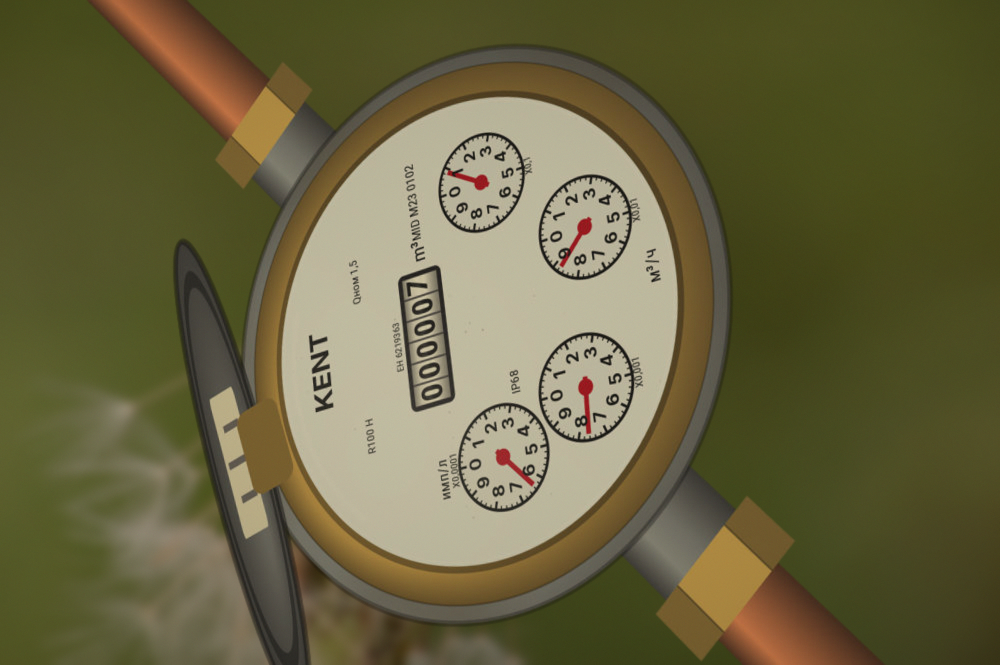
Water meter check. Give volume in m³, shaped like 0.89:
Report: 7.0876
